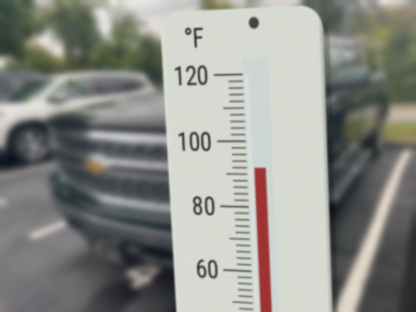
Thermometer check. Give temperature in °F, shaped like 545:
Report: 92
